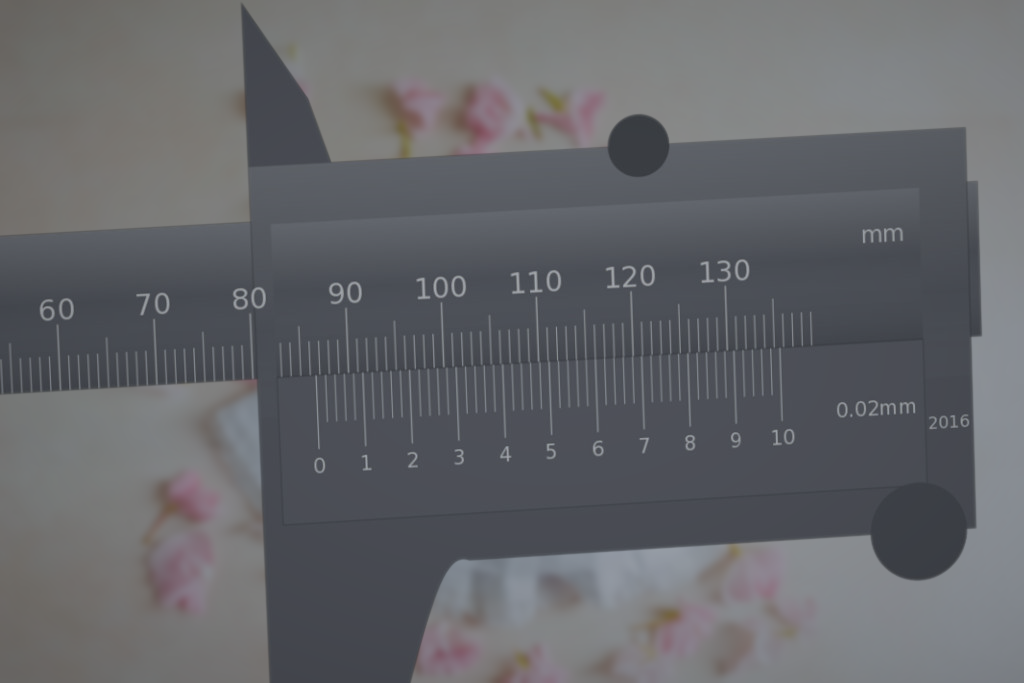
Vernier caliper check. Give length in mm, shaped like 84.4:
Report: 86.6
